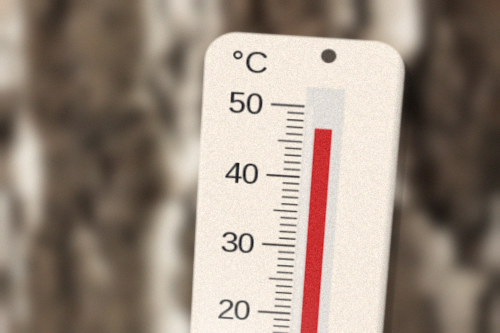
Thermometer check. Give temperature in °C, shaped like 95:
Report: 47
